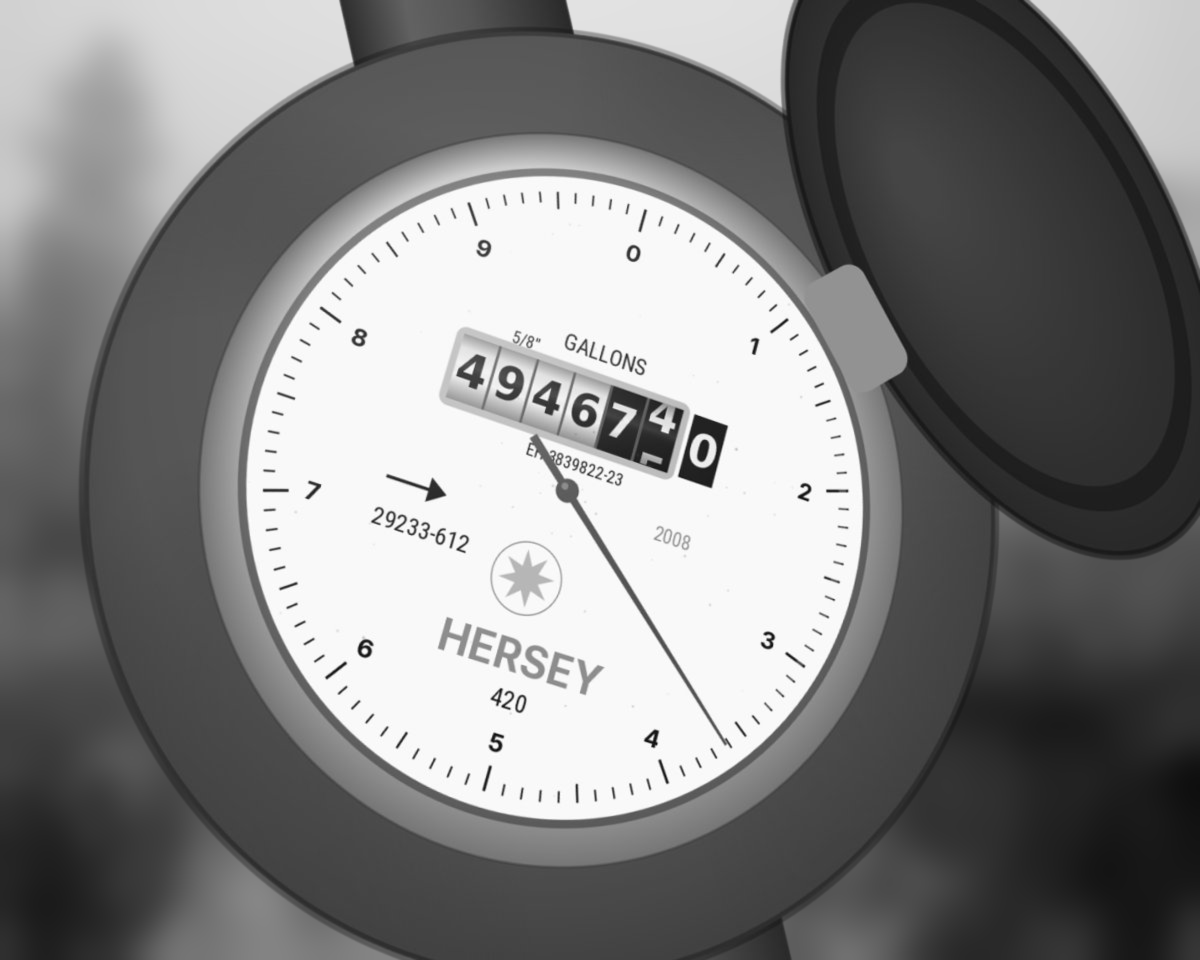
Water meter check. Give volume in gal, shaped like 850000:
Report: 4946743.6
